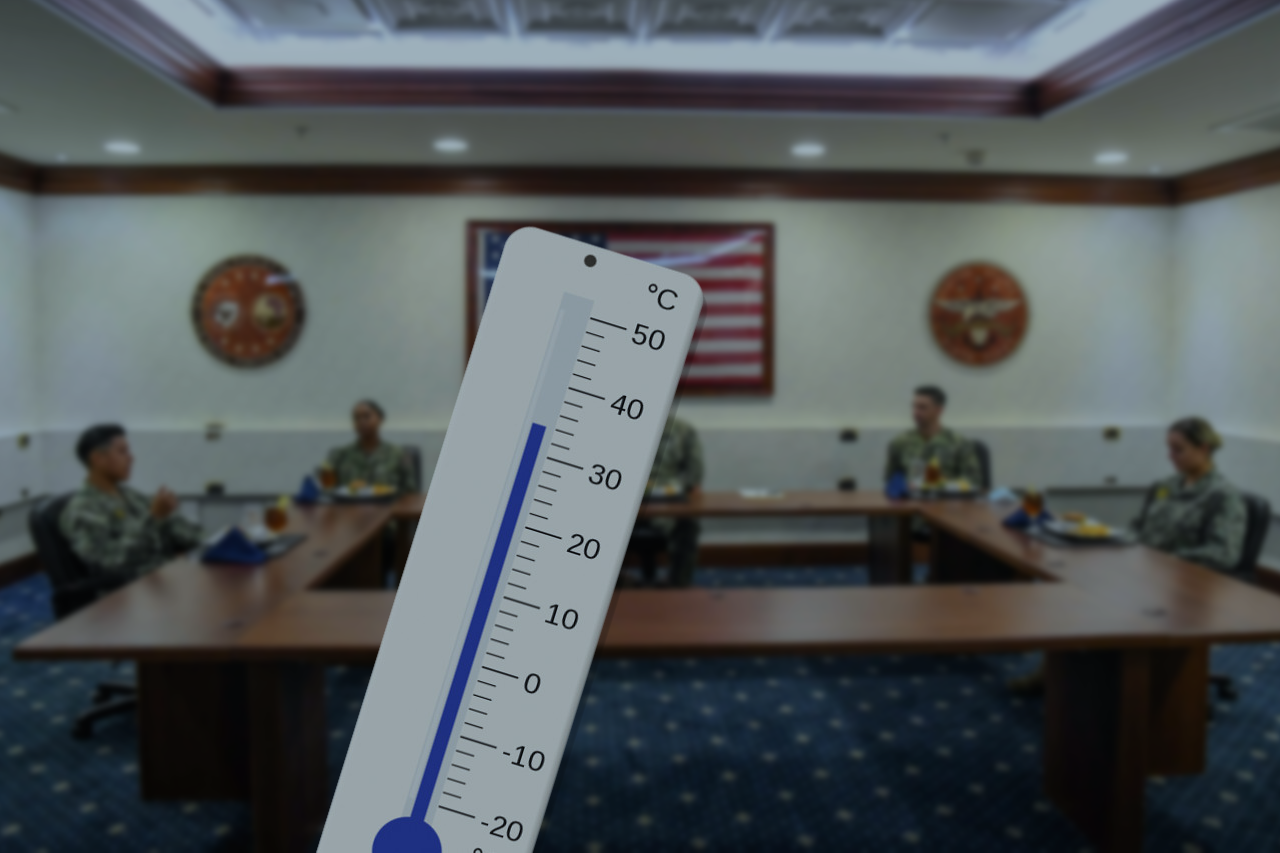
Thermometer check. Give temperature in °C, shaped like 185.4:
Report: 34
